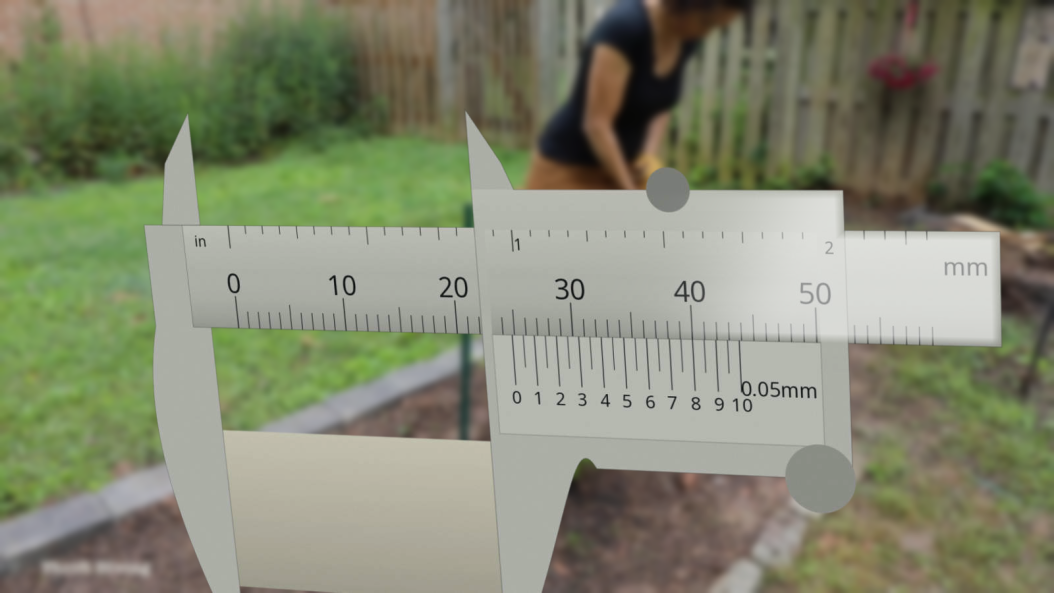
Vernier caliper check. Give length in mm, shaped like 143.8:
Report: 24.8
